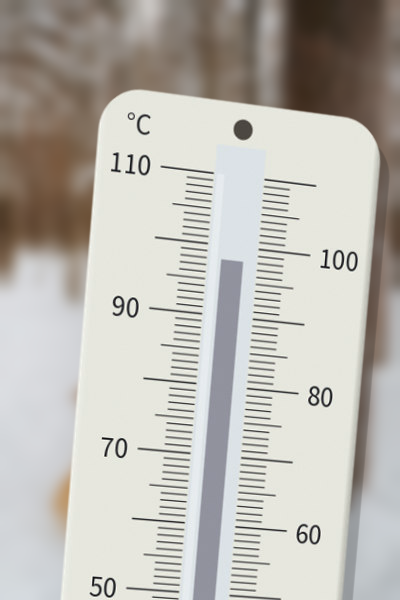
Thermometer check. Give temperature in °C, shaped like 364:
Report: 98
